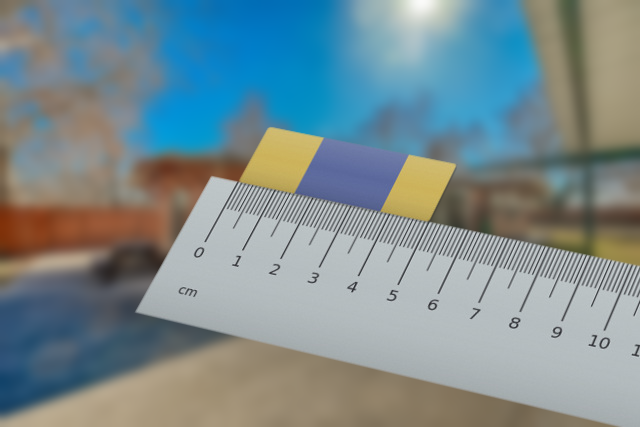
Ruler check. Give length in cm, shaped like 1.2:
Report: 5
